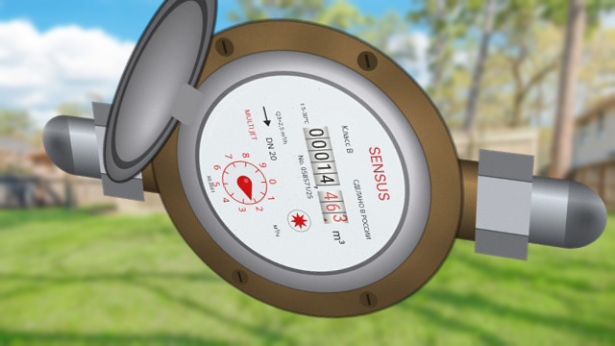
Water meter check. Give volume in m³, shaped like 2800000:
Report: 14.4632
